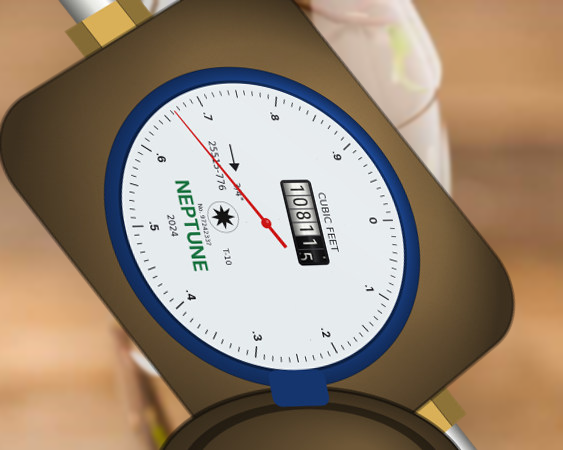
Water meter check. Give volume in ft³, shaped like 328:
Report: 108114.66
